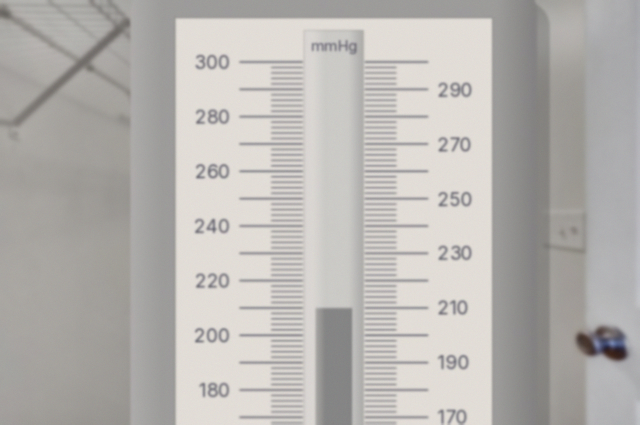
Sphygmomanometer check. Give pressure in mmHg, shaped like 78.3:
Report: 210
